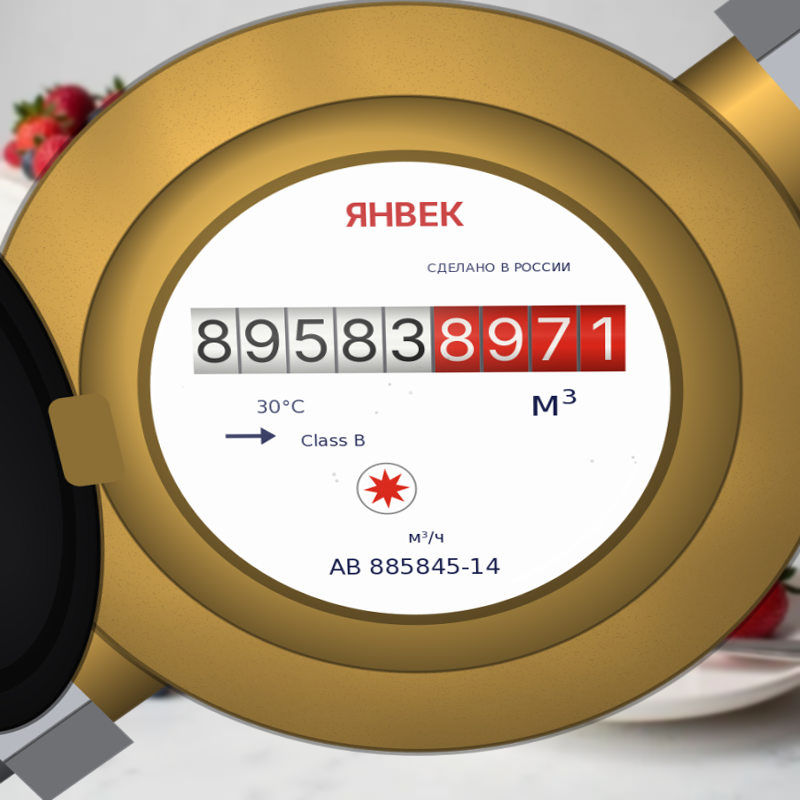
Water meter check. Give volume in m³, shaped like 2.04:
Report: 89583.8971
